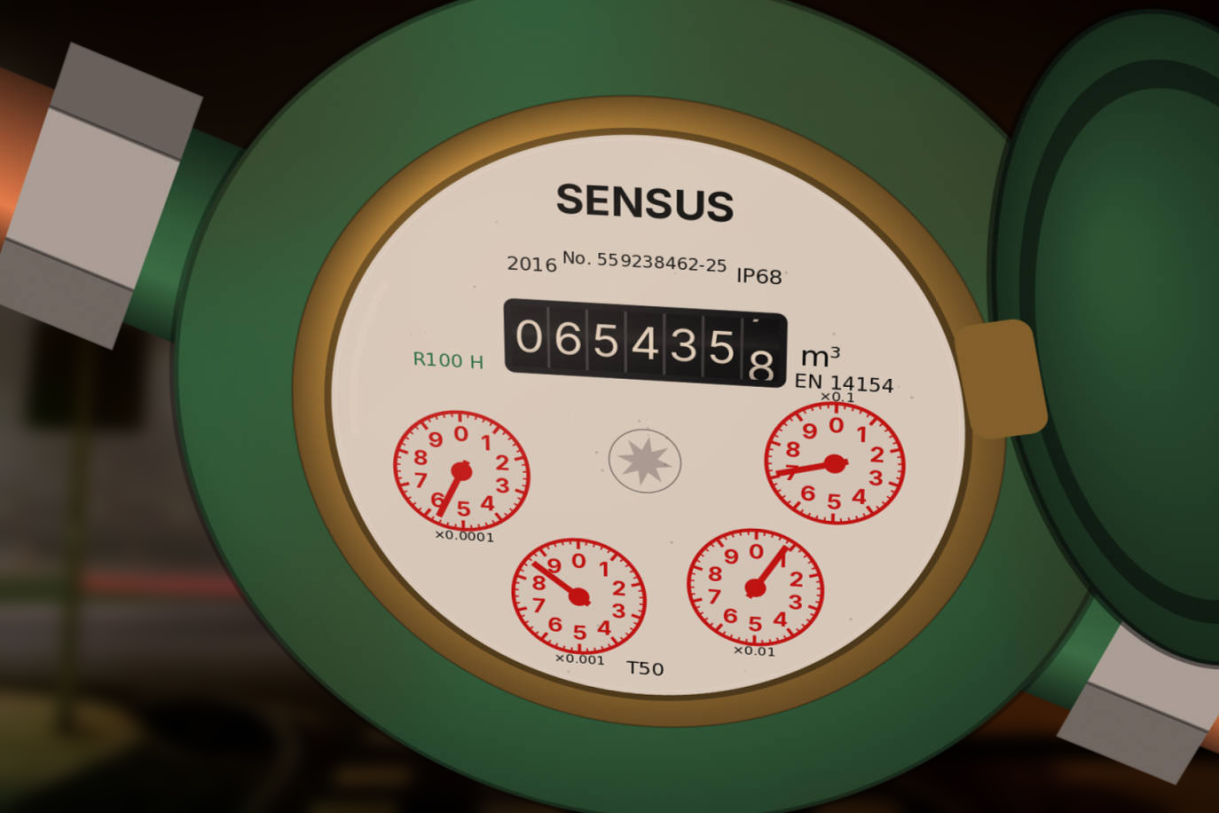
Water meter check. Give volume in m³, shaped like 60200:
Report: 654357.7085
